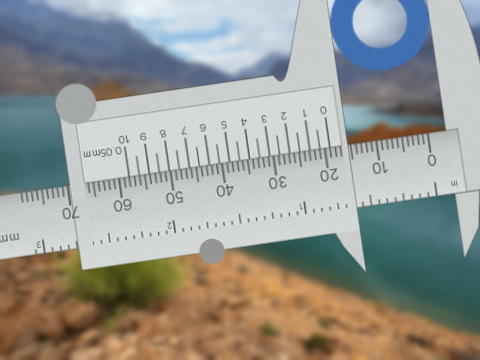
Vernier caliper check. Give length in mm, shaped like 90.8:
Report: 19.0
